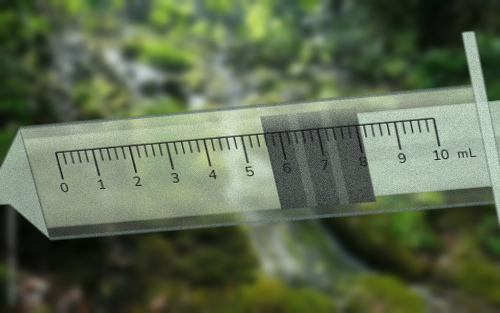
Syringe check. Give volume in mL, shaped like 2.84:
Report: 5.6
